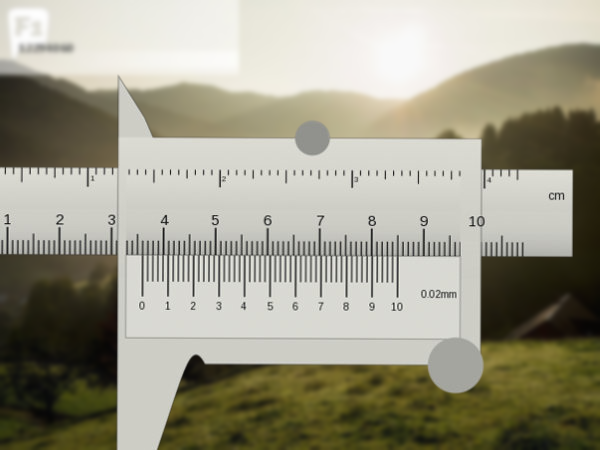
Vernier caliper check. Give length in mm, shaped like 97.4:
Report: 36.0
